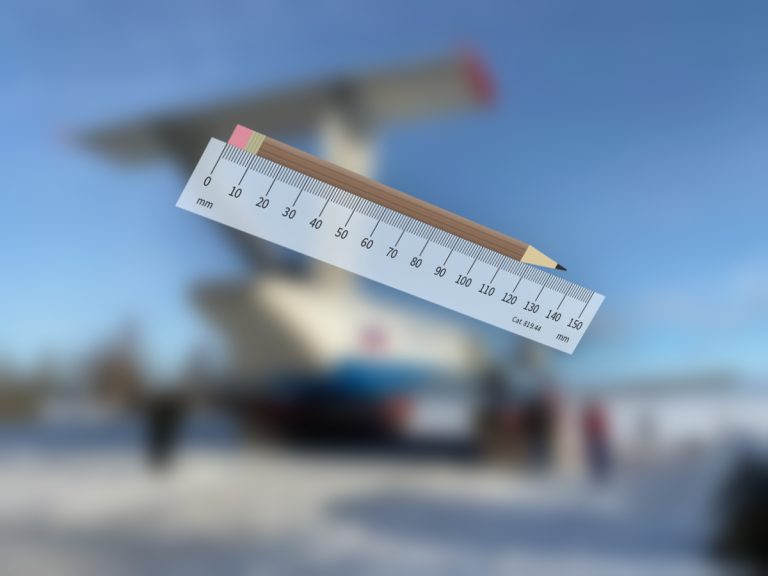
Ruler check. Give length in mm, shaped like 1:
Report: 135
